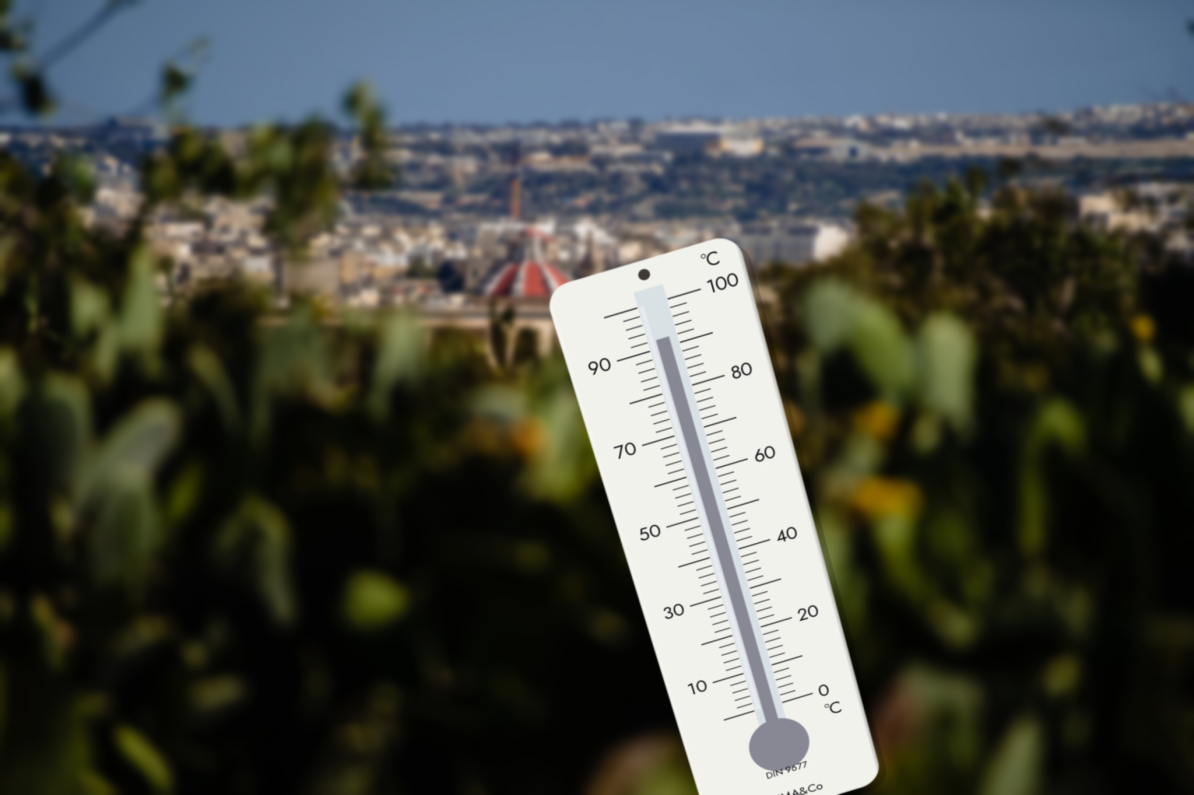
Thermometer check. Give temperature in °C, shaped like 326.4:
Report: 92
